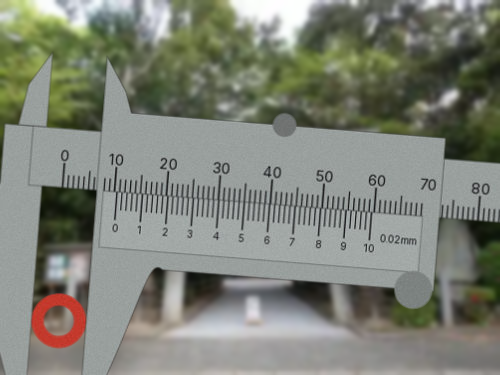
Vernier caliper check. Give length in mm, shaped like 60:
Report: 10.5
